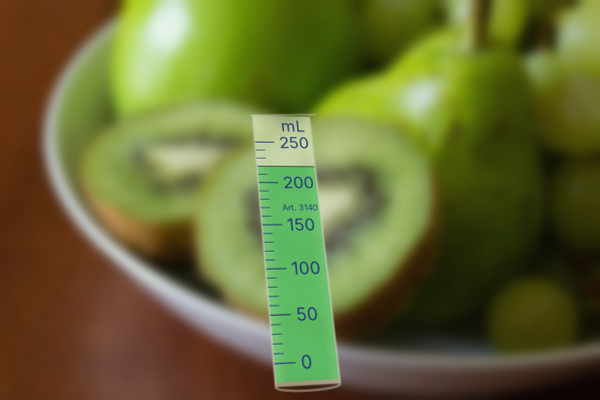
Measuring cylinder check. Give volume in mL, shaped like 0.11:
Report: 220
